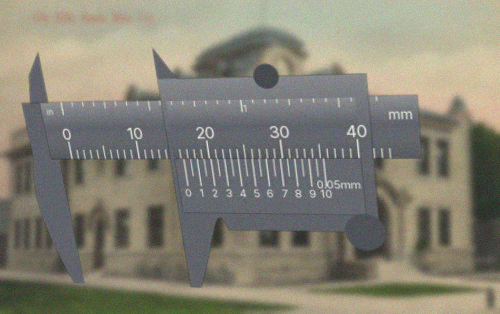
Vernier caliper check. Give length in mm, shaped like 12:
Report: 16.4
